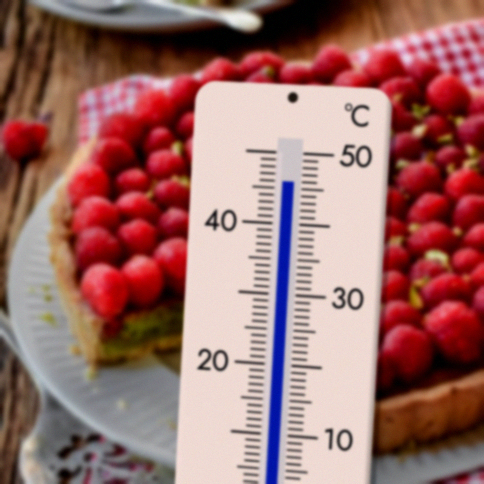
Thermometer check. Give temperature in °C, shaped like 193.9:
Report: 46
